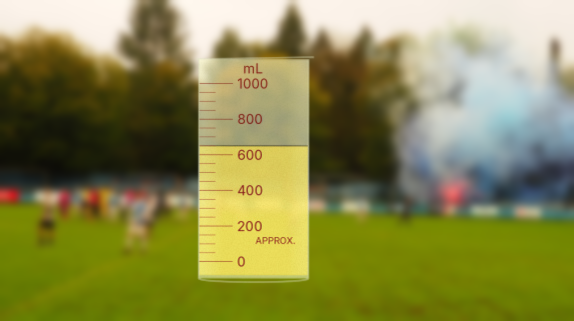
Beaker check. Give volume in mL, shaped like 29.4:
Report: 650
